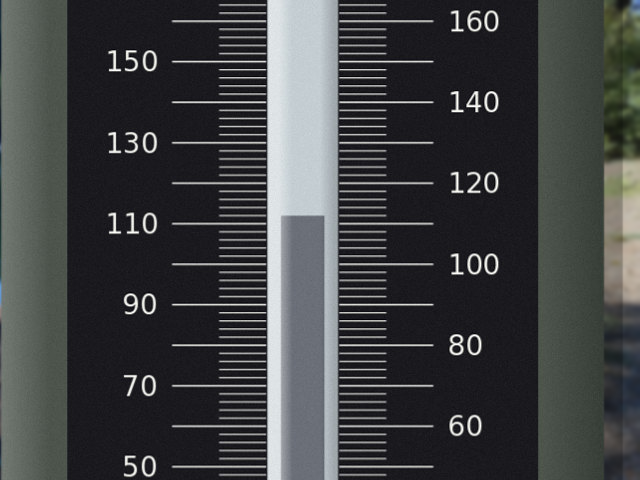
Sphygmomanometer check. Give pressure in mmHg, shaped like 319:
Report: 112
